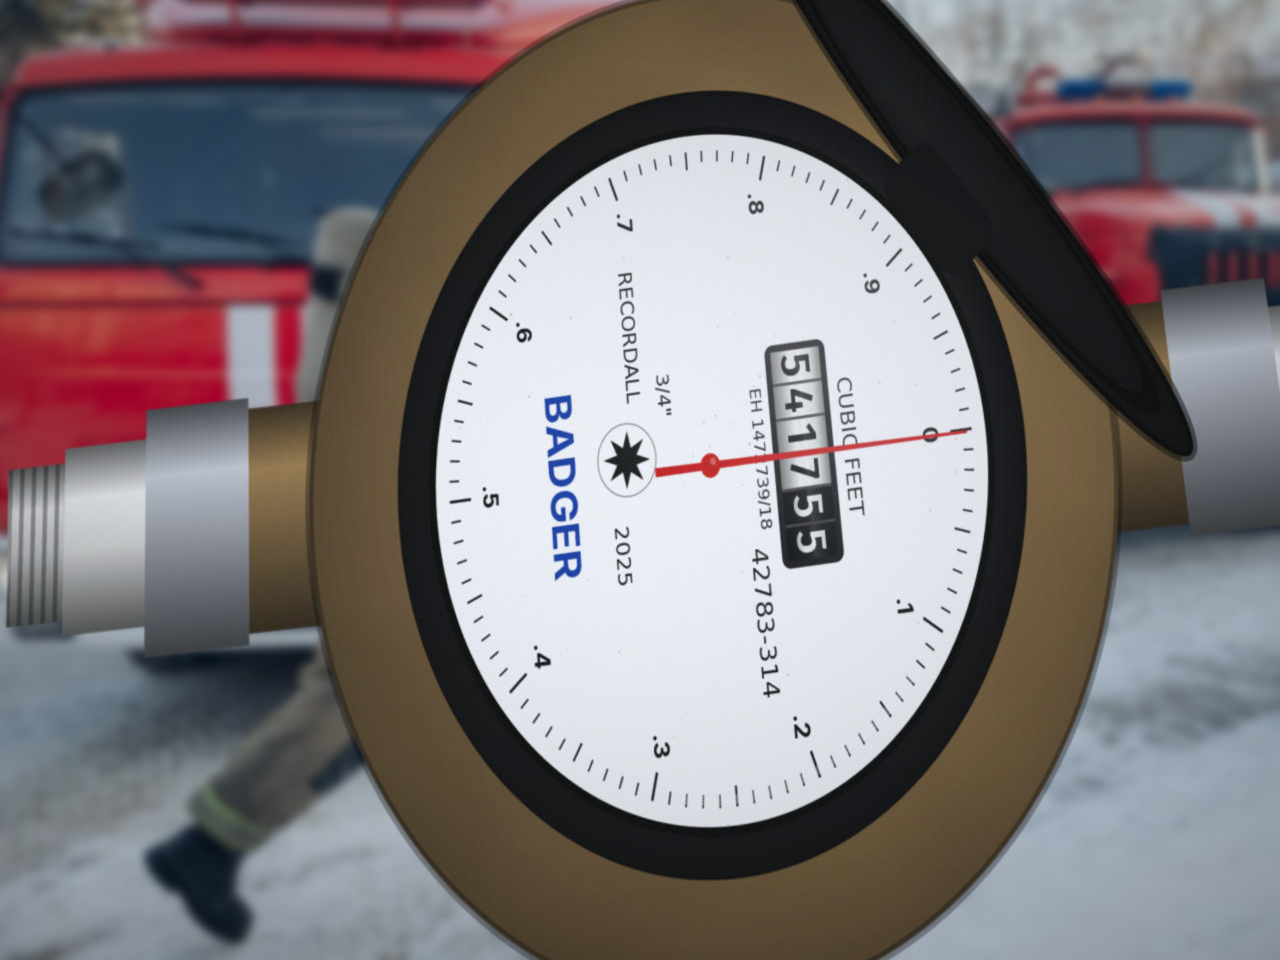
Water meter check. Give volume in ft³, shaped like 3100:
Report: 541755.00
